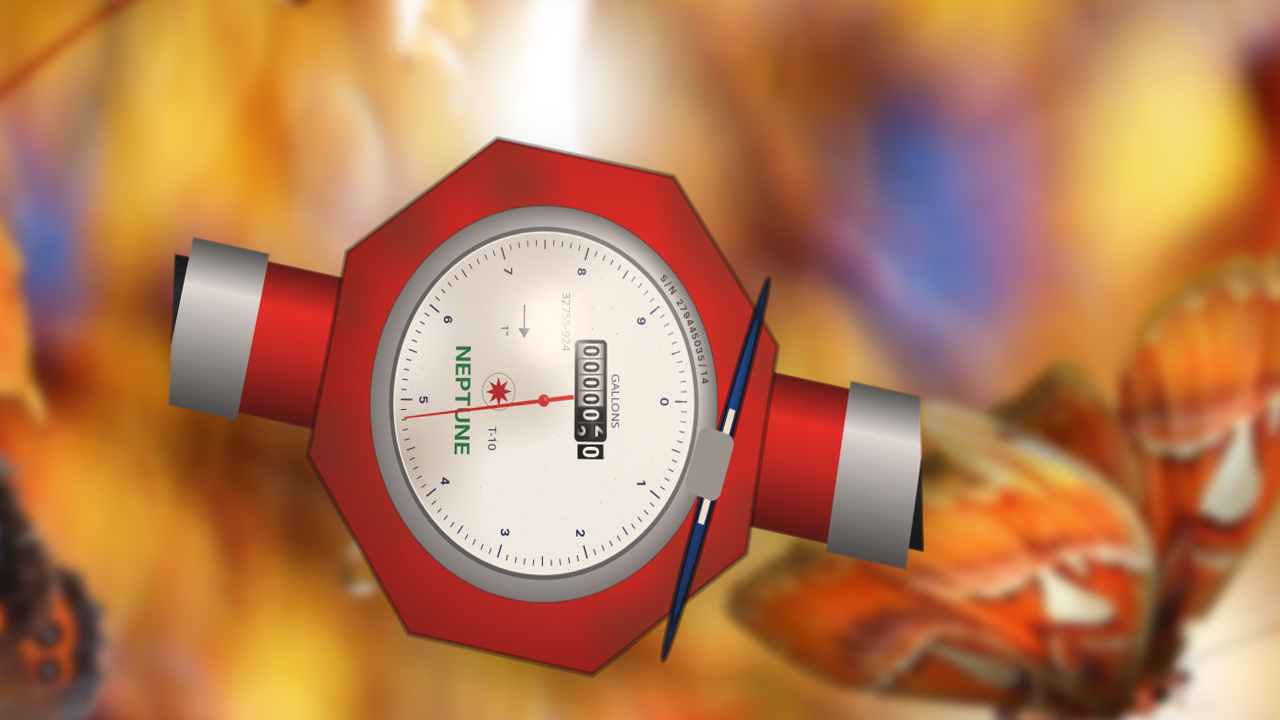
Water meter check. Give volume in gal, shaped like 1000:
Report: 24.8
